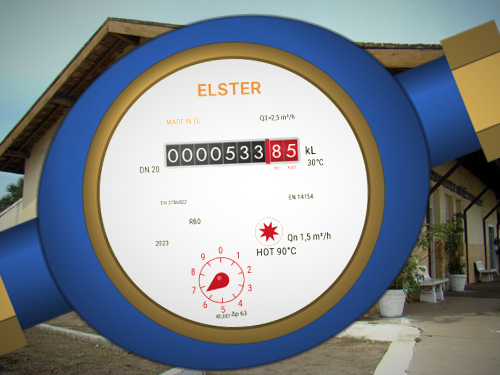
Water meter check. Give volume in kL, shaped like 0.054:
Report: 533.856
